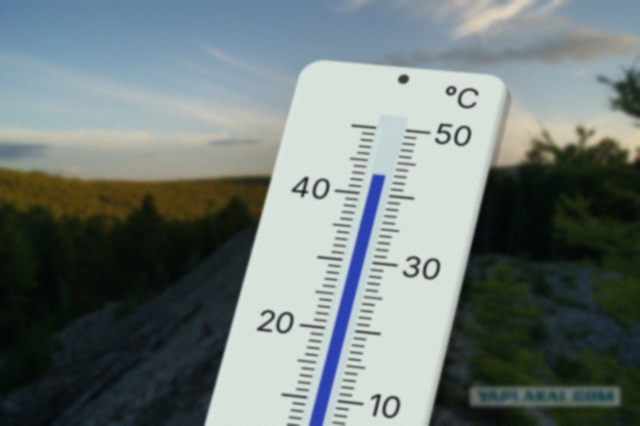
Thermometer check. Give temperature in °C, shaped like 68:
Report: 43
